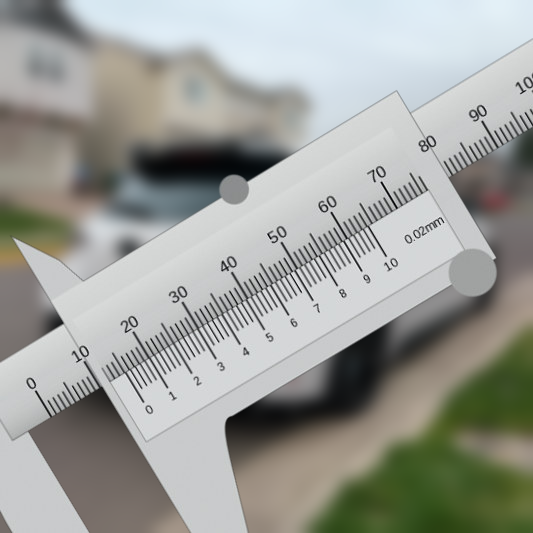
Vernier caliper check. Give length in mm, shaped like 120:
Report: 15.2
